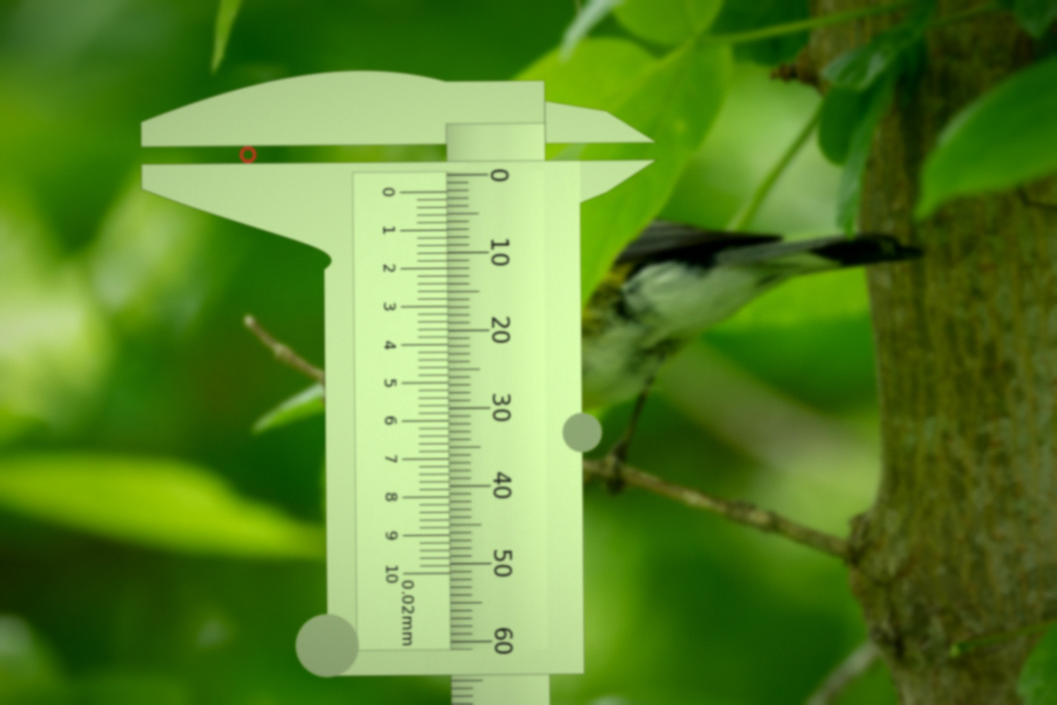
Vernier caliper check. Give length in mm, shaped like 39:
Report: 2.2
